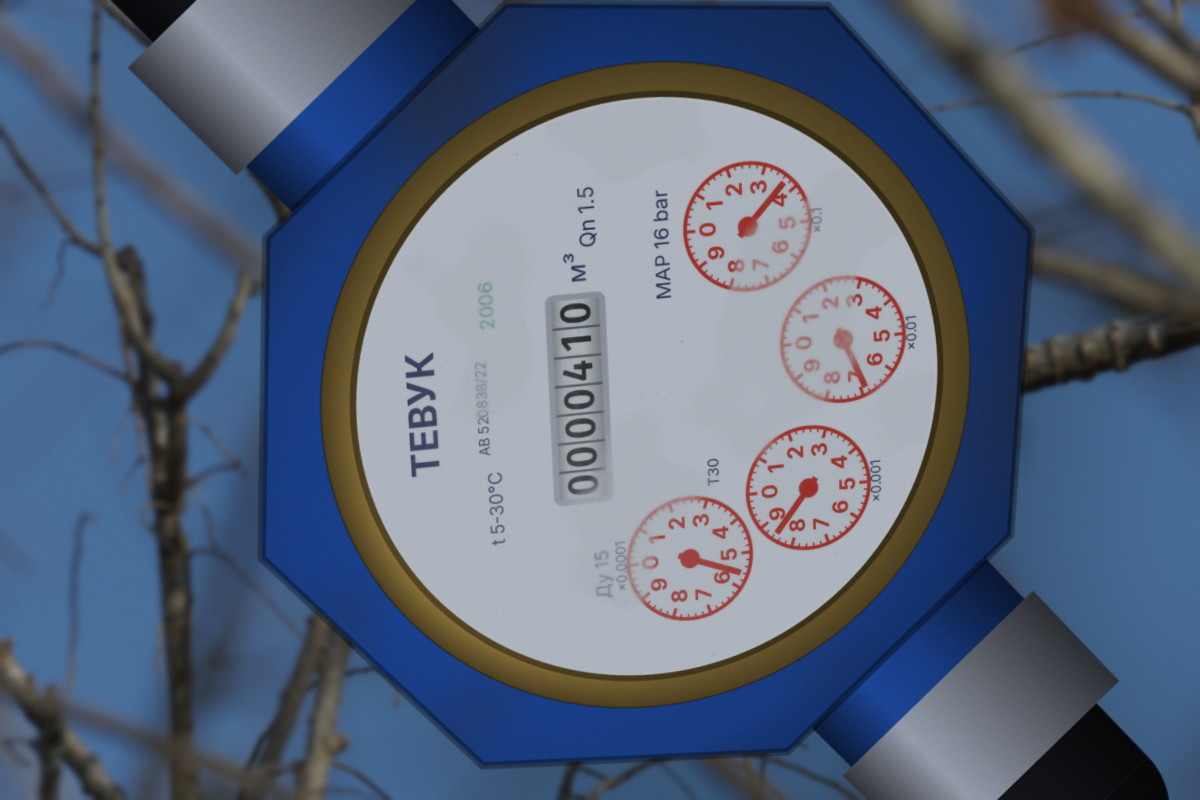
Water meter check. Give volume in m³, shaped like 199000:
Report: 410.3685
